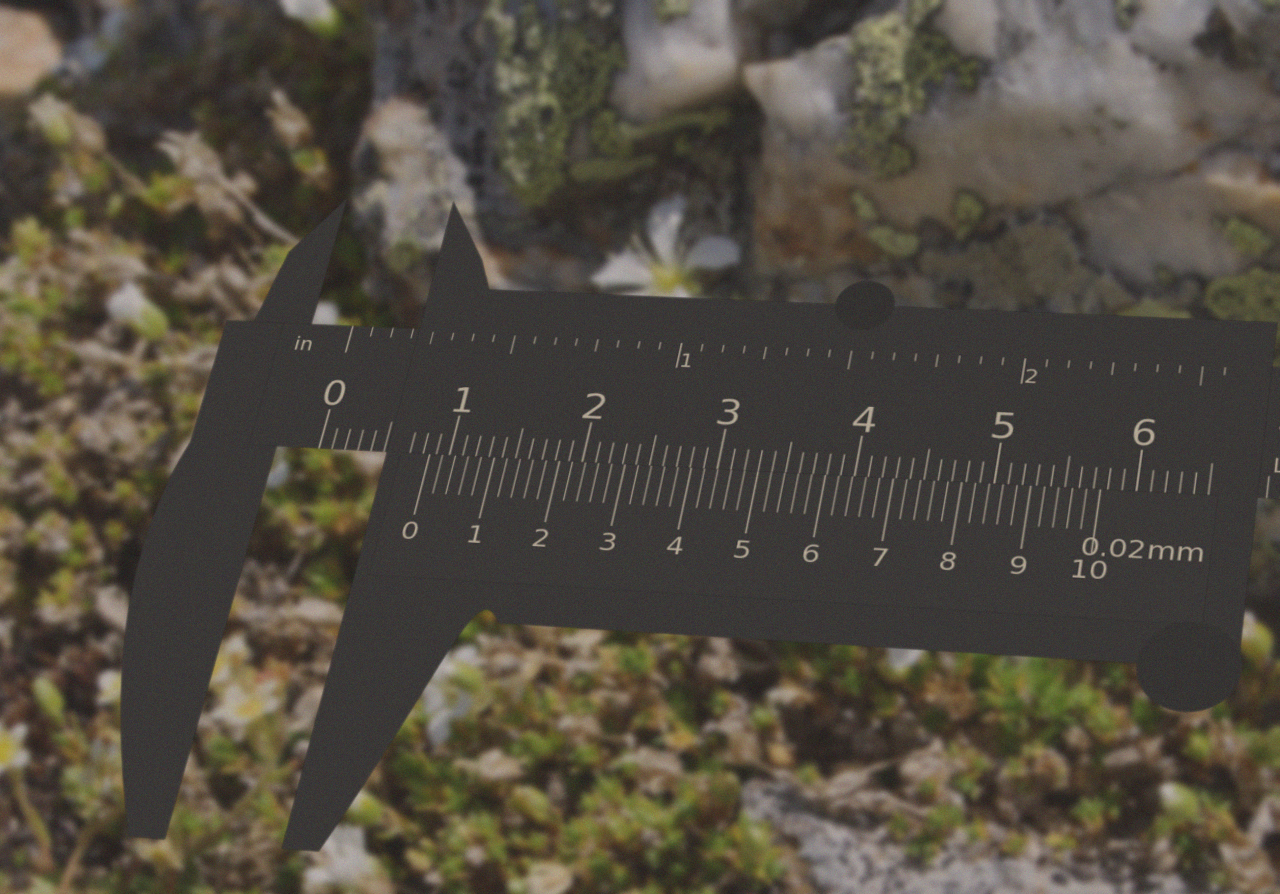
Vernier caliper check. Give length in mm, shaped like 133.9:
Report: 8.5
